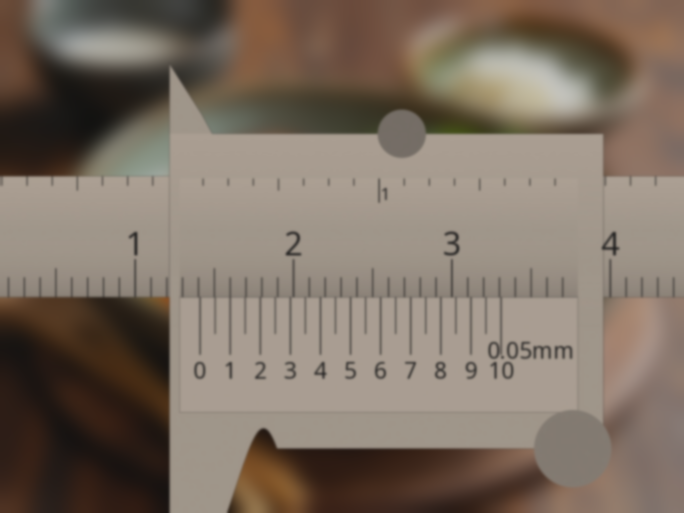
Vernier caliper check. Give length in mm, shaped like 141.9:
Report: 14.1
